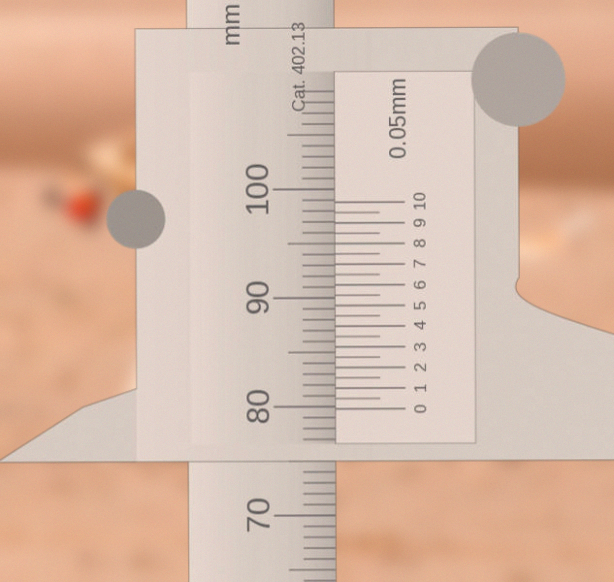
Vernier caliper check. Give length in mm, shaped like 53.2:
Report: 79.8
